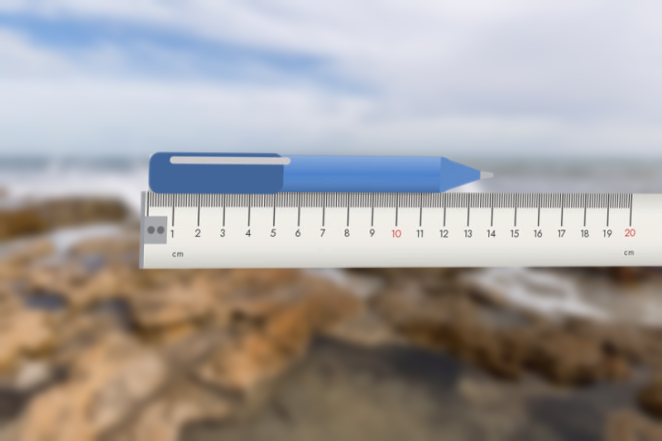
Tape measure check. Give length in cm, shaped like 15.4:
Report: 14
